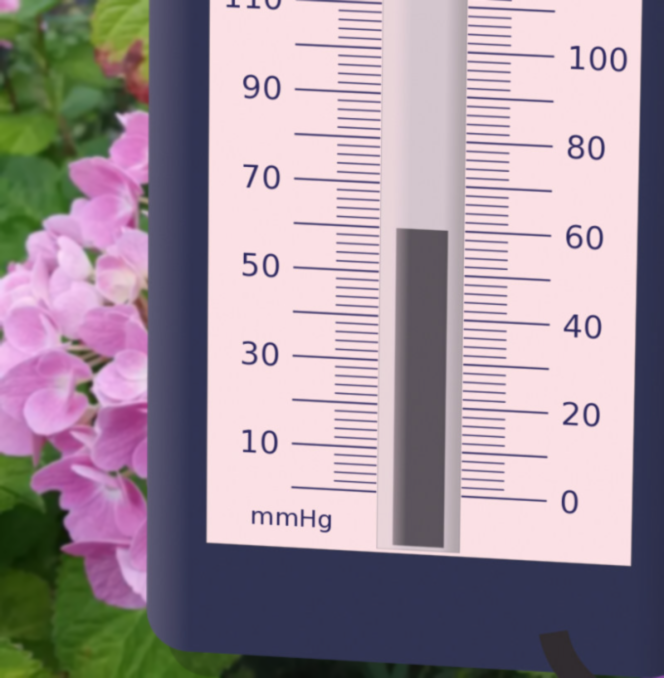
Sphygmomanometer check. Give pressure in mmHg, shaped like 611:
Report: 60
